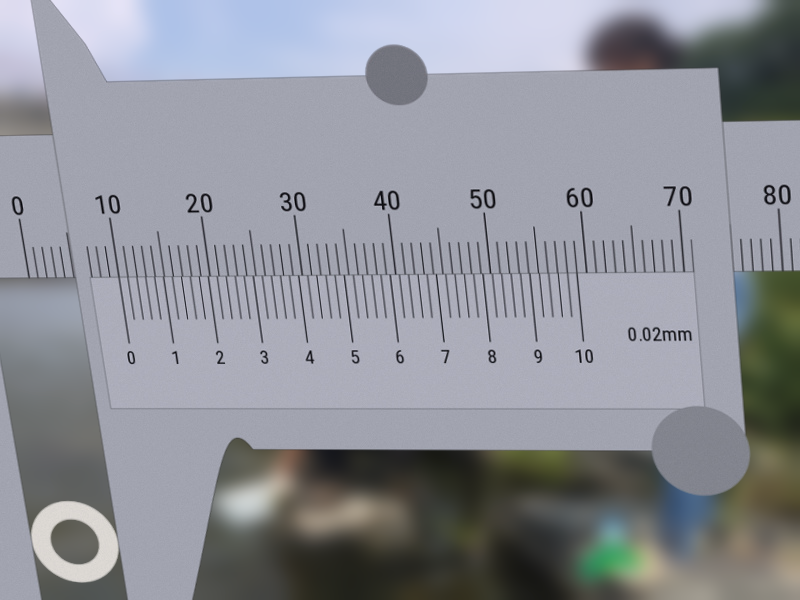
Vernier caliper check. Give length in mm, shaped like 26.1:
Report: 10.0
